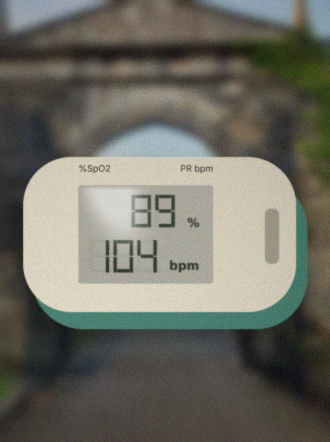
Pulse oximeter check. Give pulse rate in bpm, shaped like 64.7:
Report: 104
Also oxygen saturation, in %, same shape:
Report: 89
